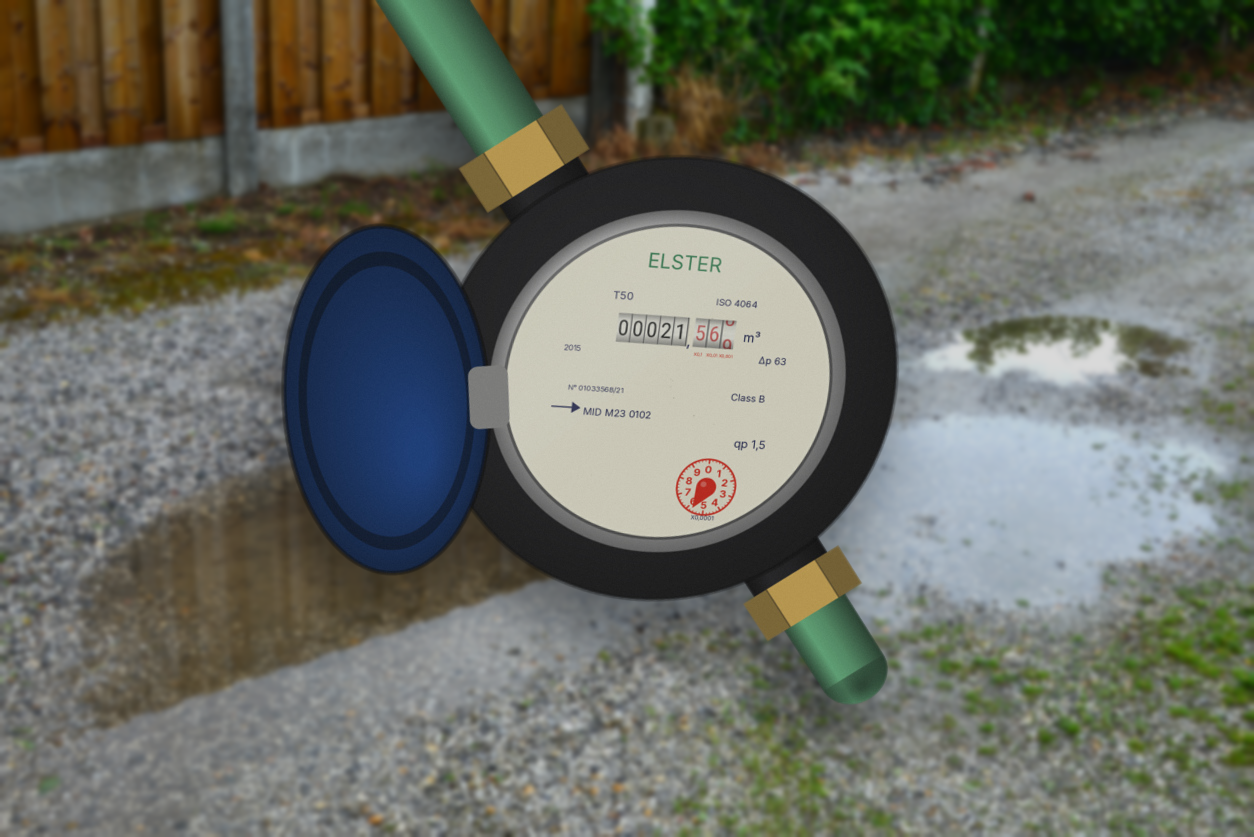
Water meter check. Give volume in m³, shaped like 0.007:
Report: 21.5685
